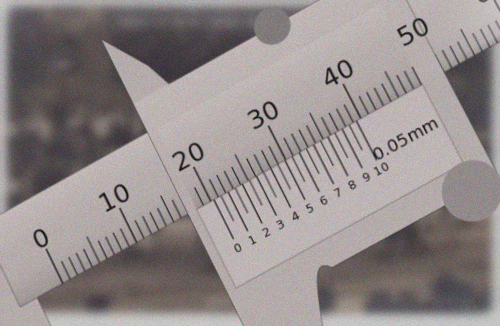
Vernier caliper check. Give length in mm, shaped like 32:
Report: 20.4
